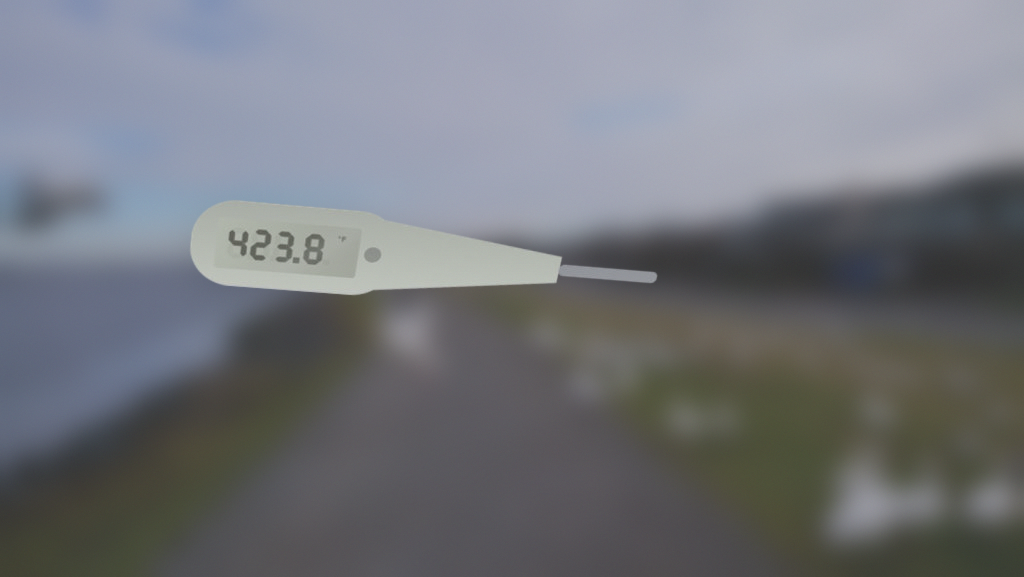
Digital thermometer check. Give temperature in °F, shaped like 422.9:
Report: 423.8
